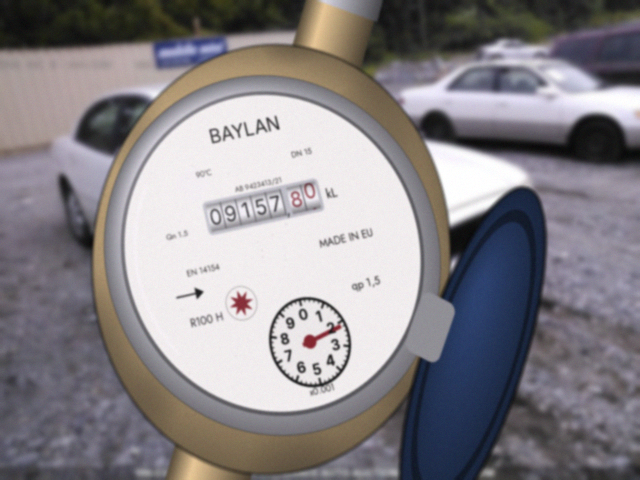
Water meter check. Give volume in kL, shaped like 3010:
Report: 9157.802
